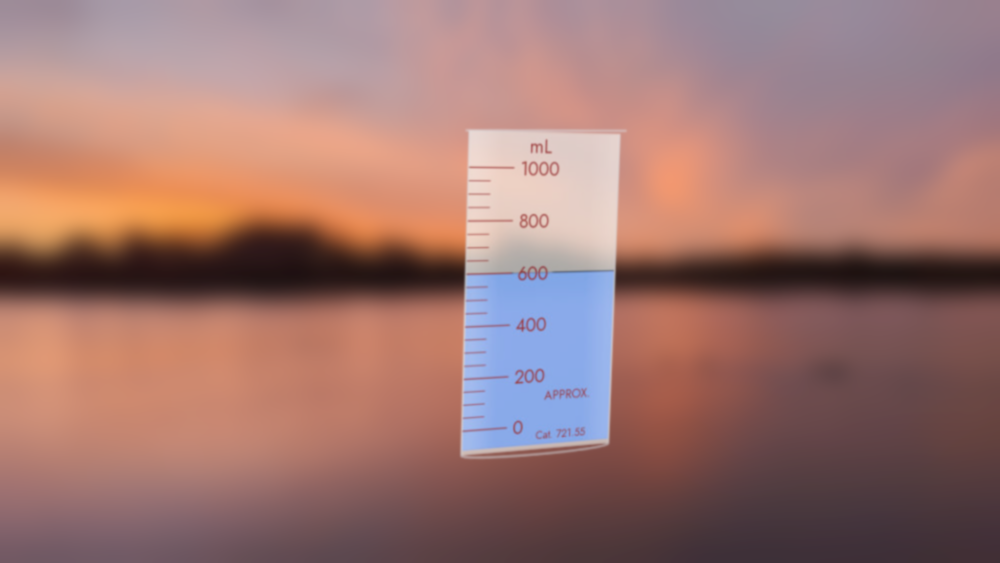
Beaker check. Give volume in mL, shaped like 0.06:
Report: 600
